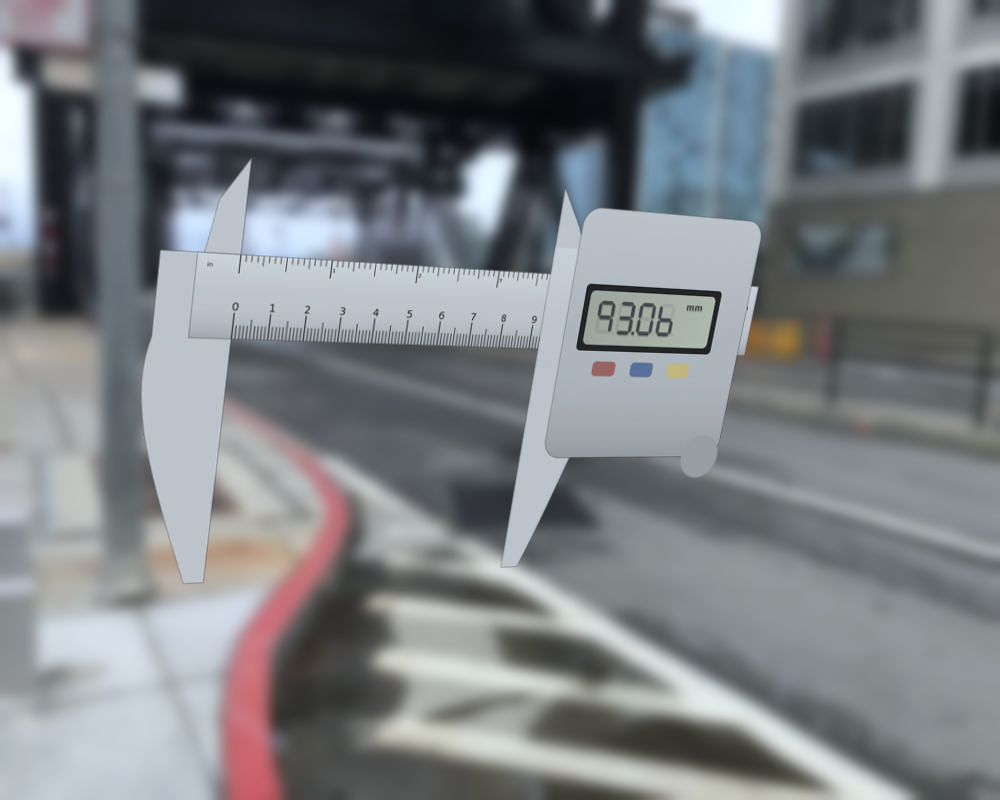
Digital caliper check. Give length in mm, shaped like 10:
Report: 93.06
